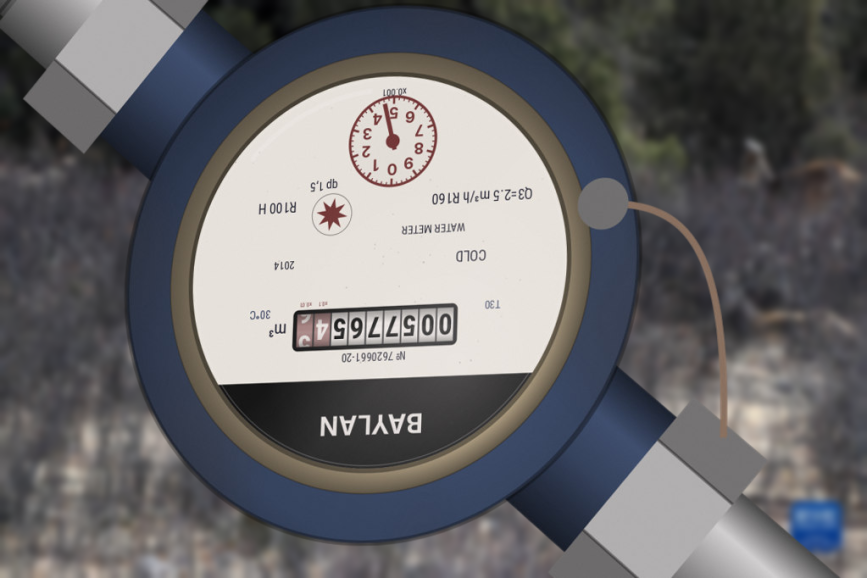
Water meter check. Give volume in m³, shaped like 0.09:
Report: 57765.454
